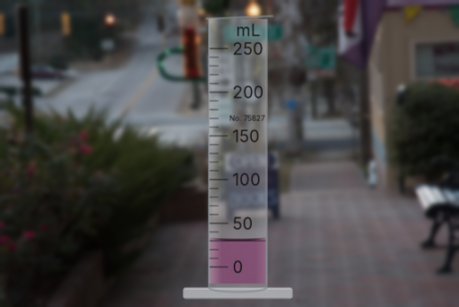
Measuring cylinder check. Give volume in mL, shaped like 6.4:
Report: 30
